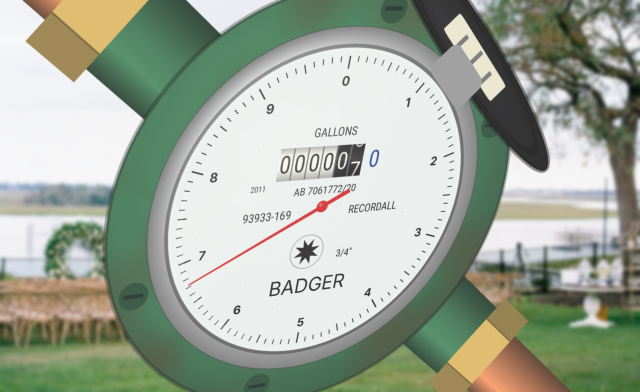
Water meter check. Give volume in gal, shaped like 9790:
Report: 66.7
